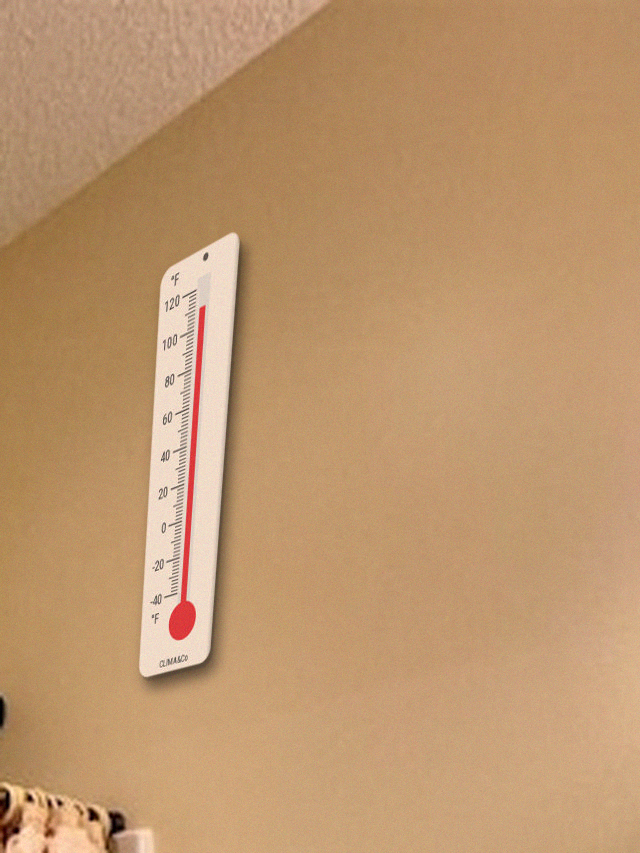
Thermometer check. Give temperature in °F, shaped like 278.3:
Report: 110
